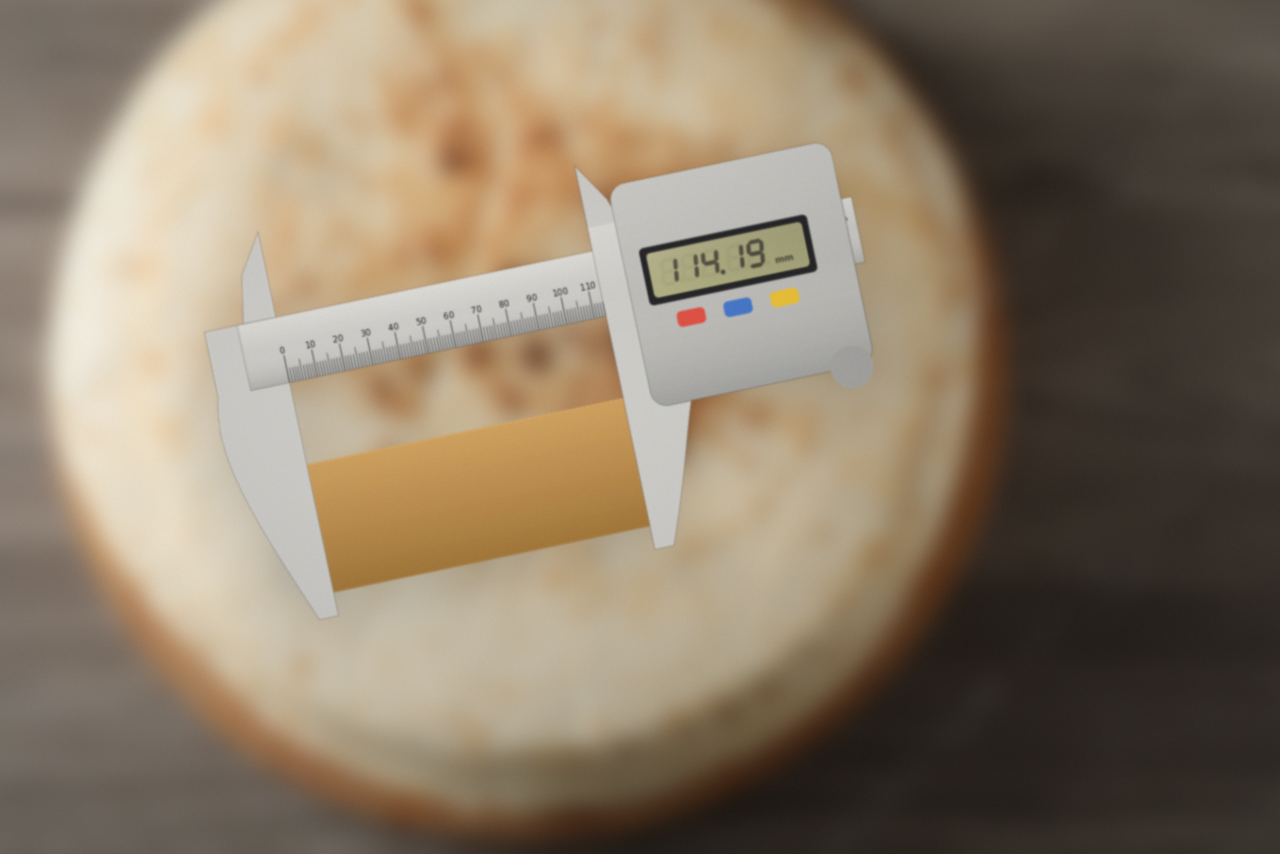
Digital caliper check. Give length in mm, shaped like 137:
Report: 114.19
